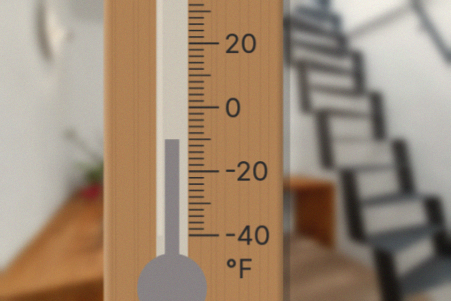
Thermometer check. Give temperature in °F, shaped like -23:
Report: -10
